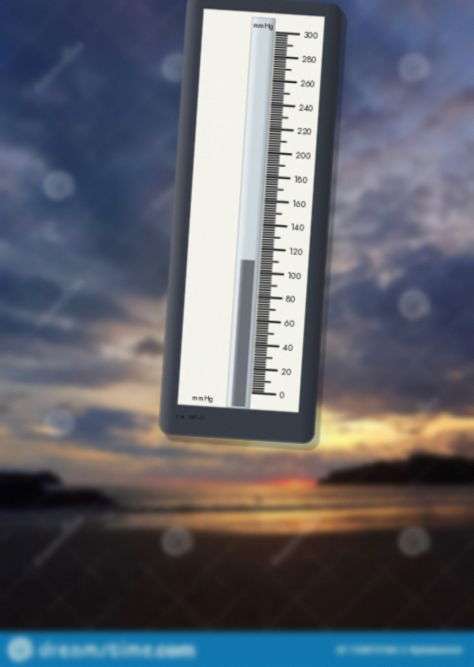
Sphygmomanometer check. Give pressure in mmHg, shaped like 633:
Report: 110
